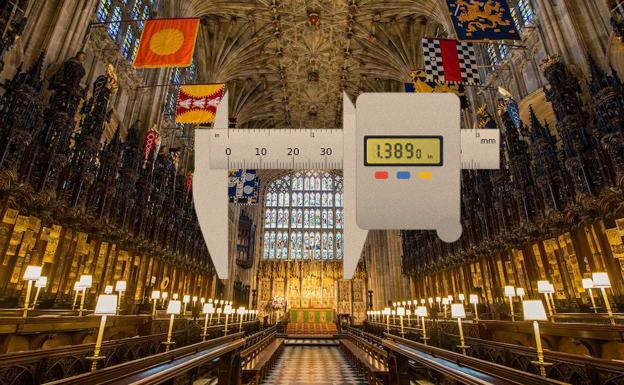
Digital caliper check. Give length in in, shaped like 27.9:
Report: 1.3890
